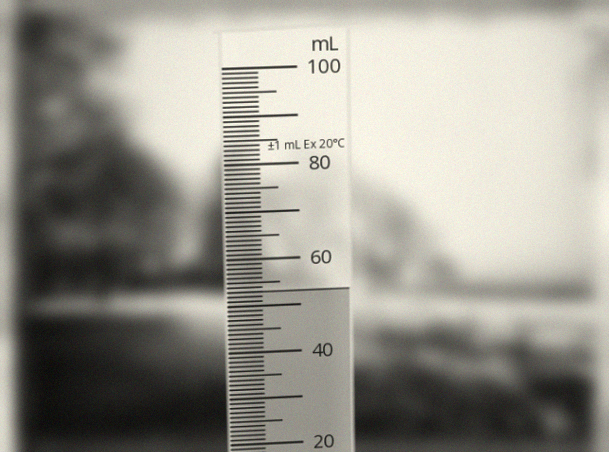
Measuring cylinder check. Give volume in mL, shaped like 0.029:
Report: 53
